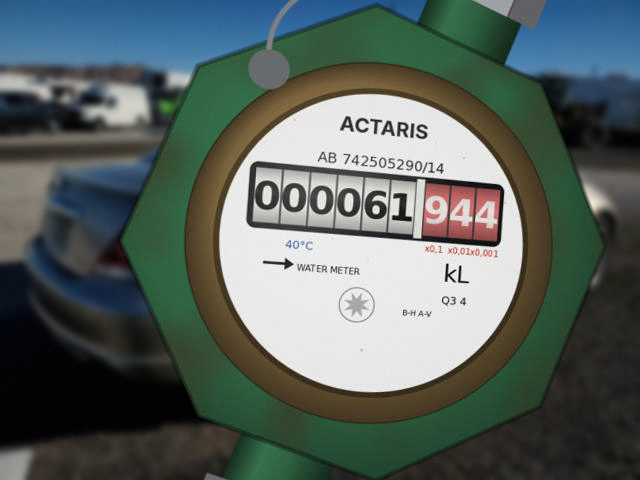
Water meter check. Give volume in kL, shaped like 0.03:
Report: 61.944
